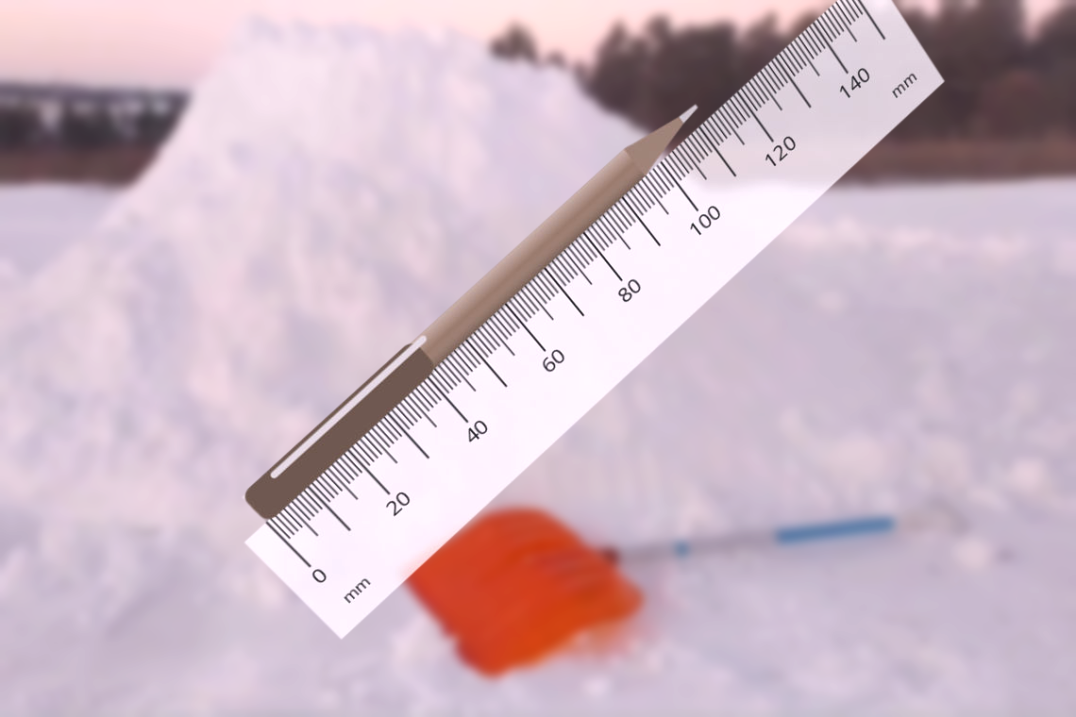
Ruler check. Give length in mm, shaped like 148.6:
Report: 112
